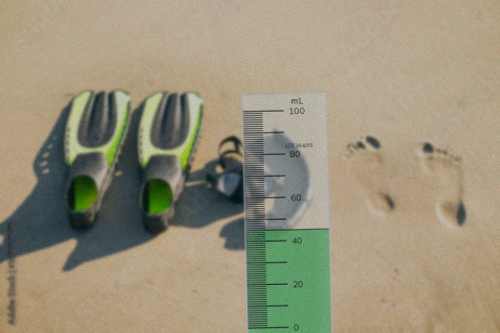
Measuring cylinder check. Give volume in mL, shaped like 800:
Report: 45
